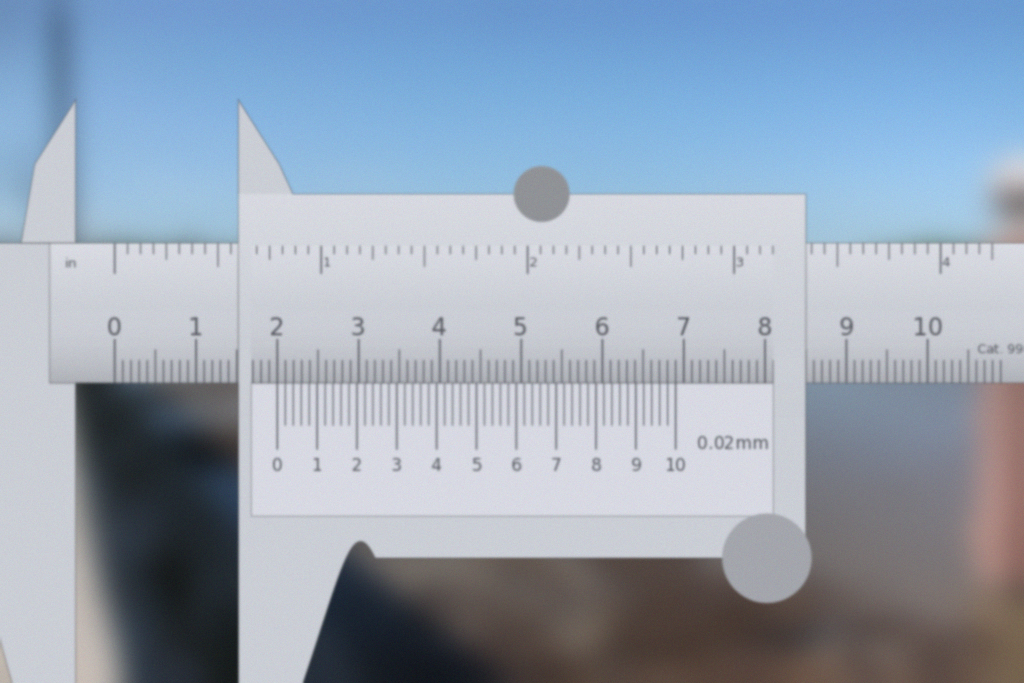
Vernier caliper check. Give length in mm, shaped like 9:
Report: 20.0
